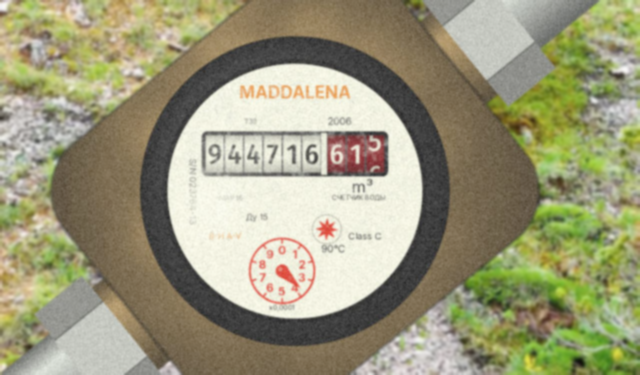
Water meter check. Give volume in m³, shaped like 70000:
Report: 944716.6153
